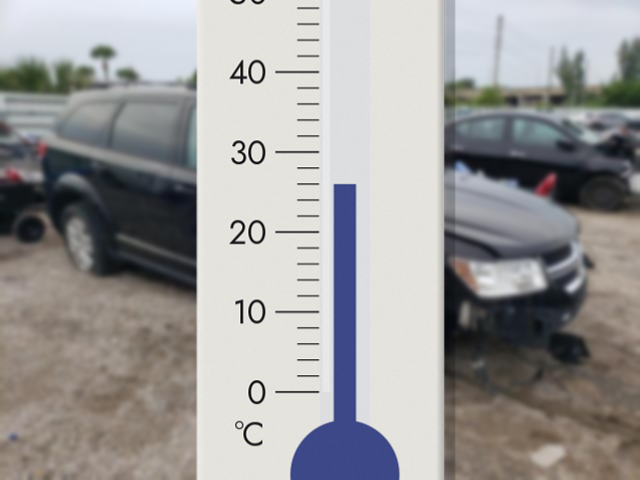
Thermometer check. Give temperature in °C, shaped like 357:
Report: 26
